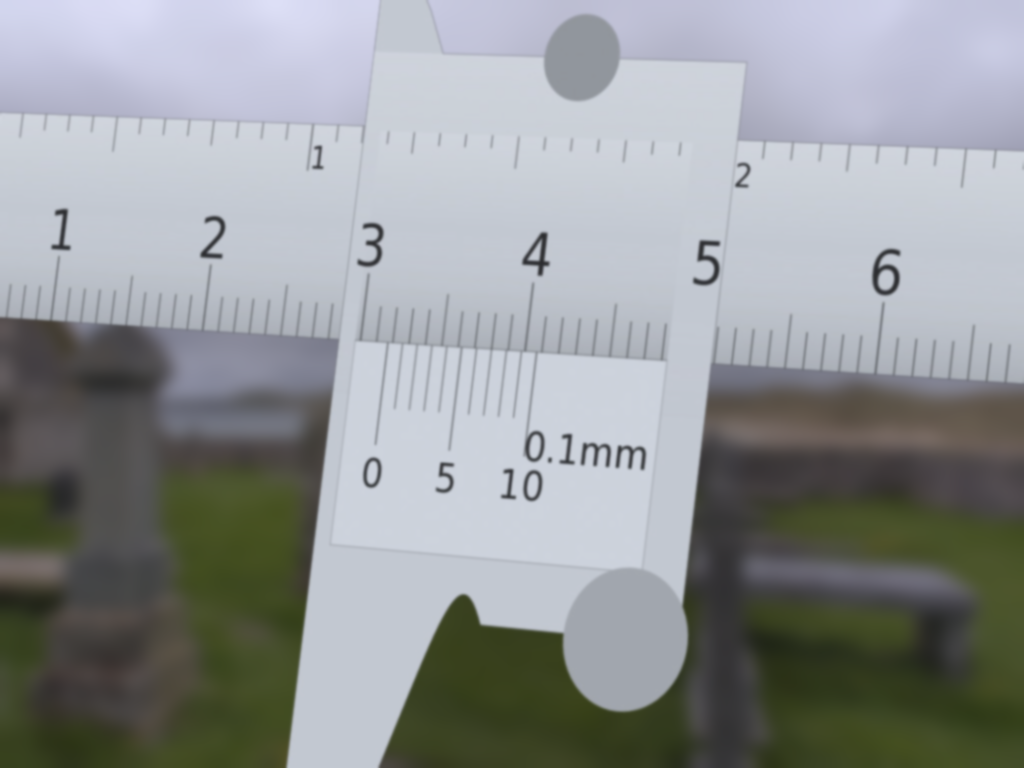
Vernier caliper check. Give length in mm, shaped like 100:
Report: 31.7
